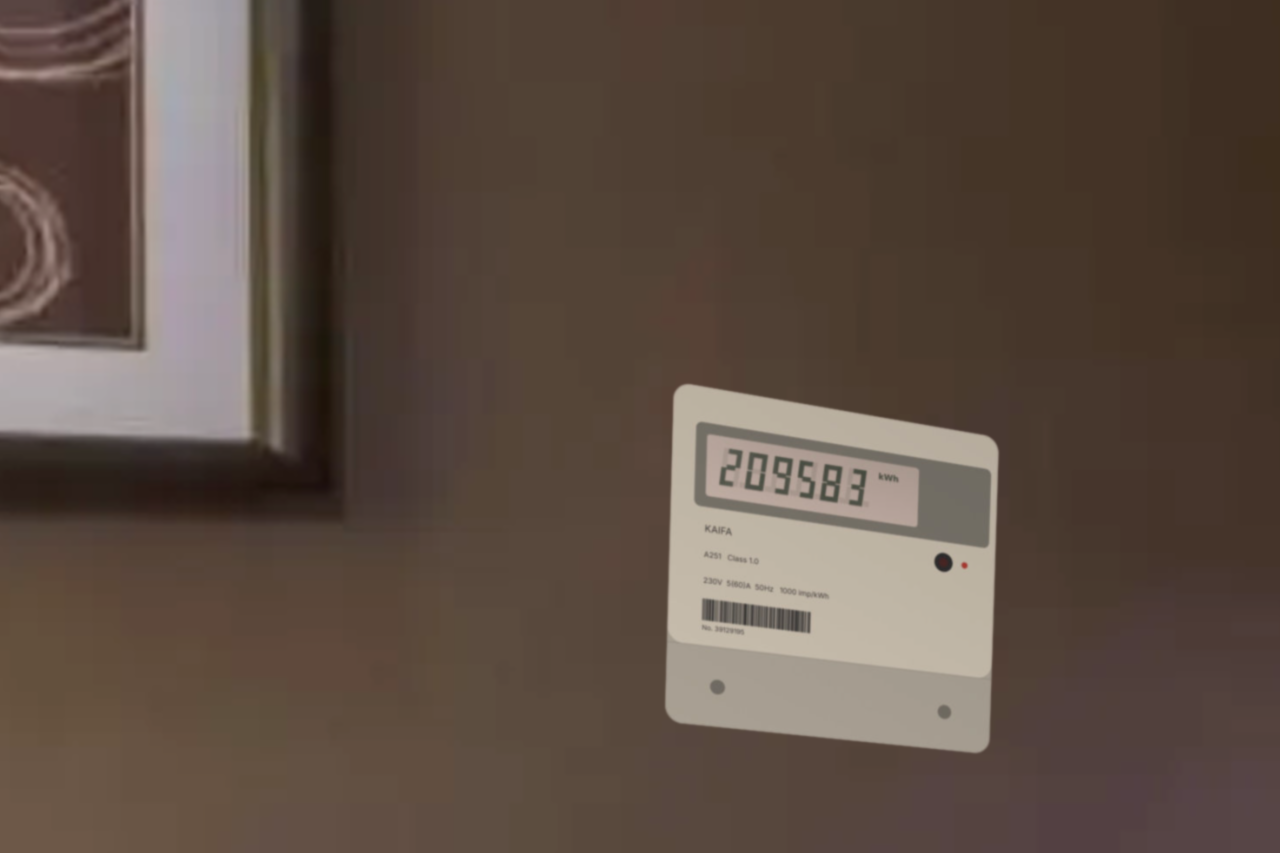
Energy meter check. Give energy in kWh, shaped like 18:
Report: 209583
